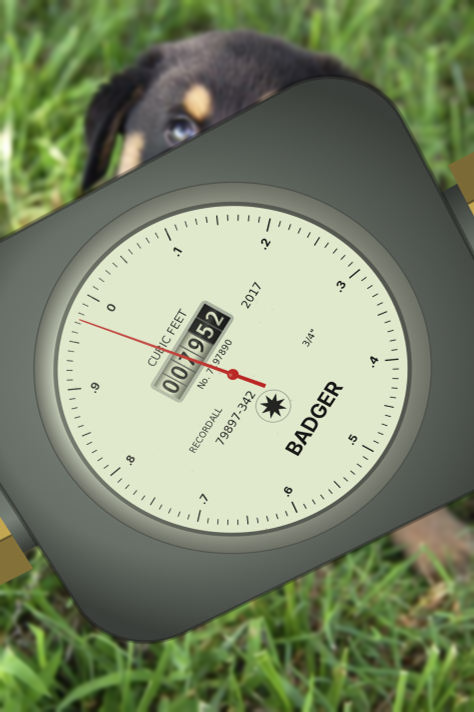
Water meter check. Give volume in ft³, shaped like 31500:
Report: 7951.97
